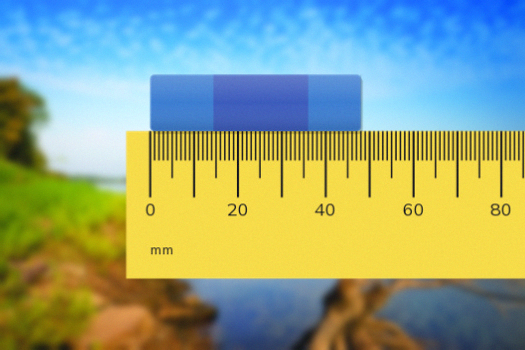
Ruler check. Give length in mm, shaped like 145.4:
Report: 48
